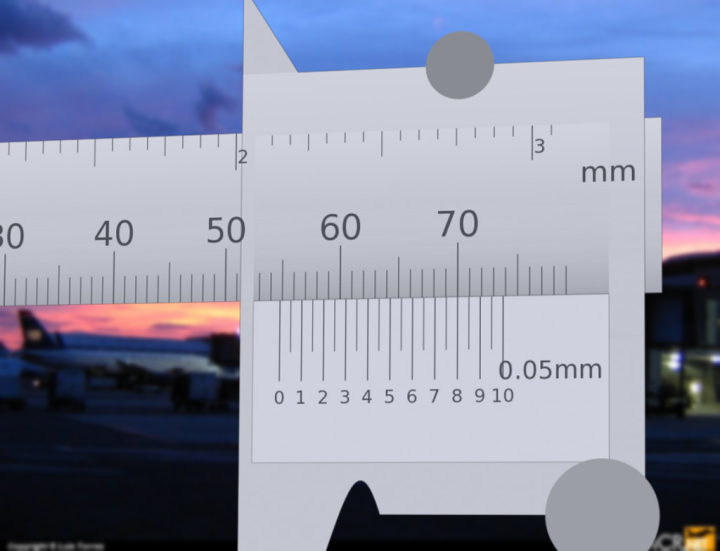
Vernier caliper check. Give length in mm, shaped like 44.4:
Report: 54.8
